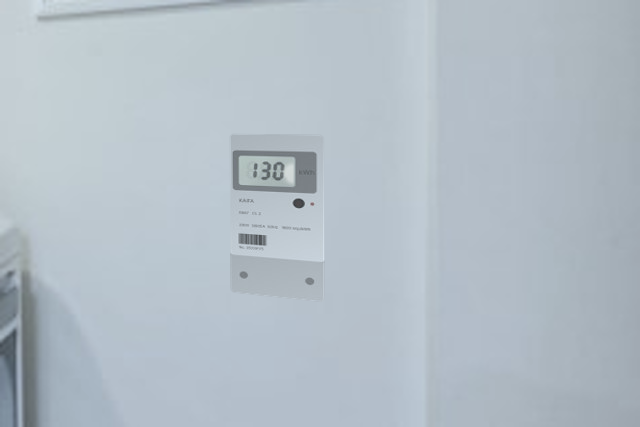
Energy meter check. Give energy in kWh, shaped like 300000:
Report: 130
